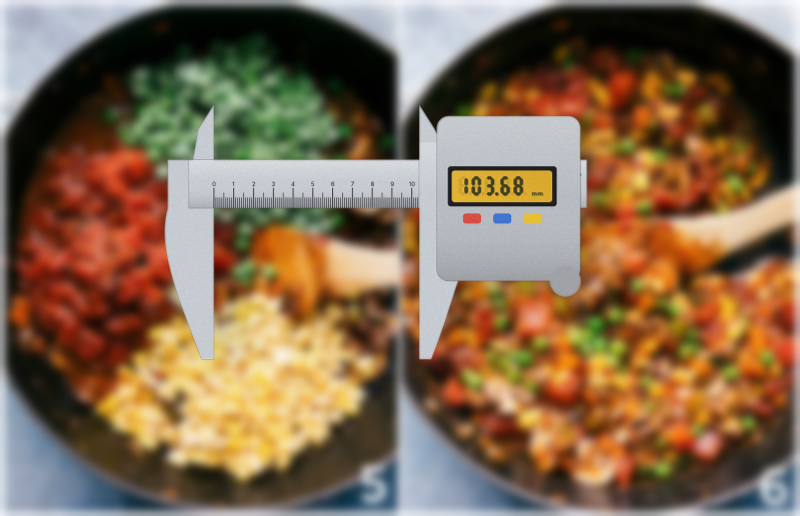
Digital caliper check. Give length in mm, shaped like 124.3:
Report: 103.68
